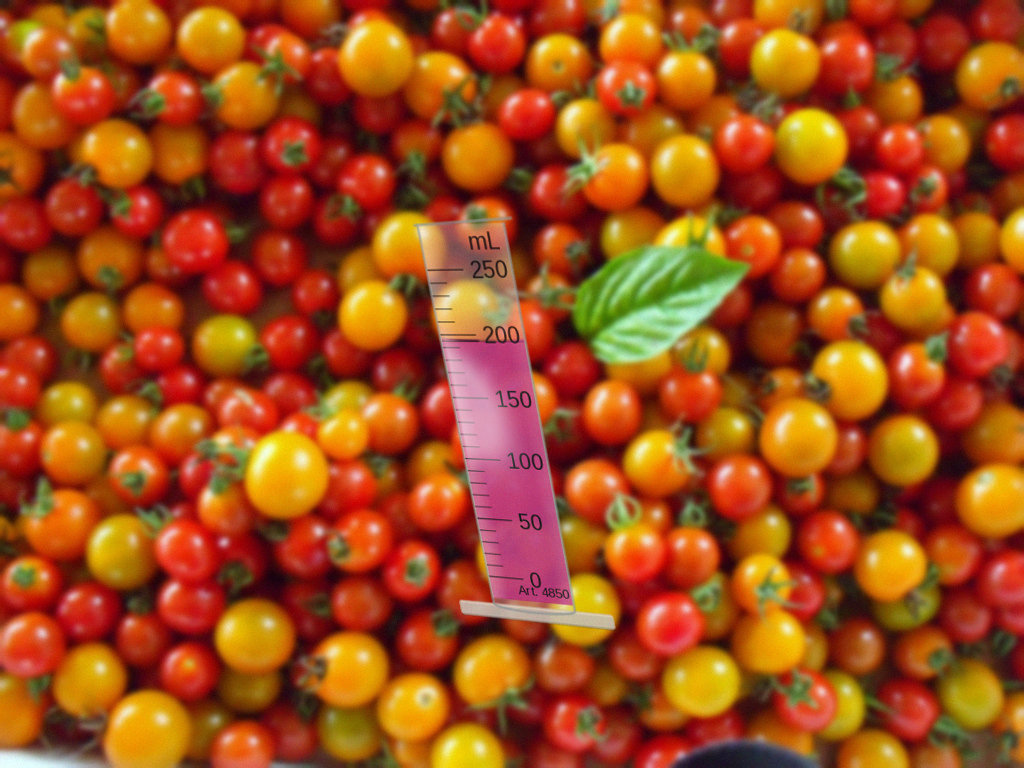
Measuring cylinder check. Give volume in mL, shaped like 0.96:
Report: 195
